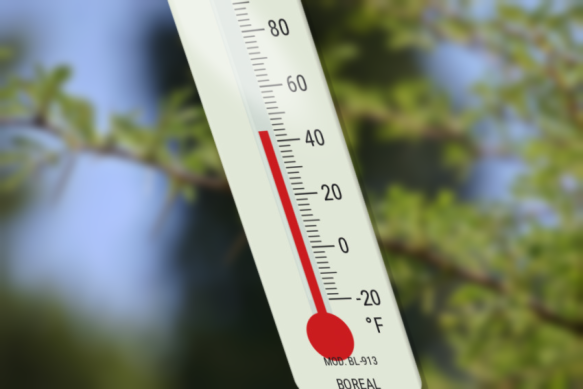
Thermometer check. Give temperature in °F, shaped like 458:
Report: 44
